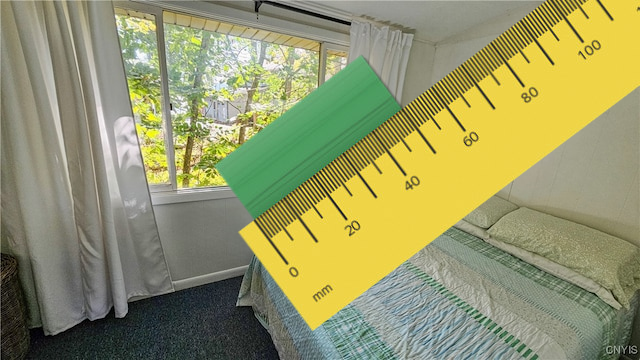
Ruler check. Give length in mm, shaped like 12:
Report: 50
